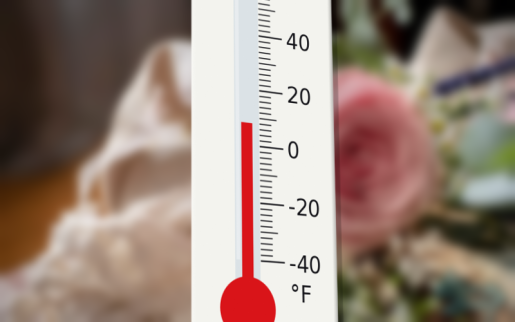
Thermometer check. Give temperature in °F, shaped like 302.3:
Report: 8
